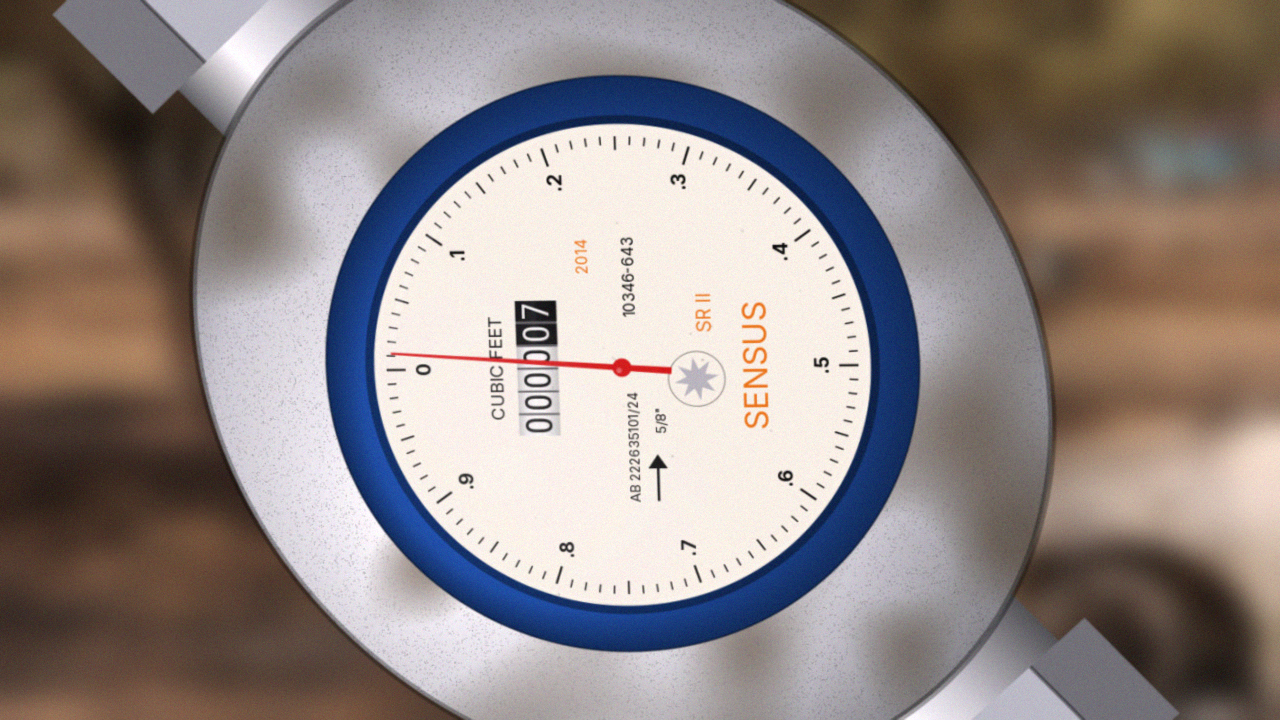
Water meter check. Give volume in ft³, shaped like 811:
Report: 7.01
